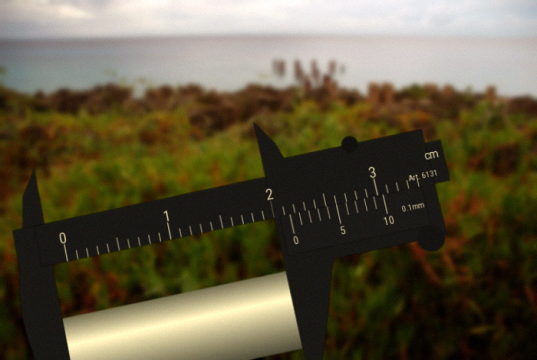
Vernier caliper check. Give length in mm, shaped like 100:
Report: 21.5
